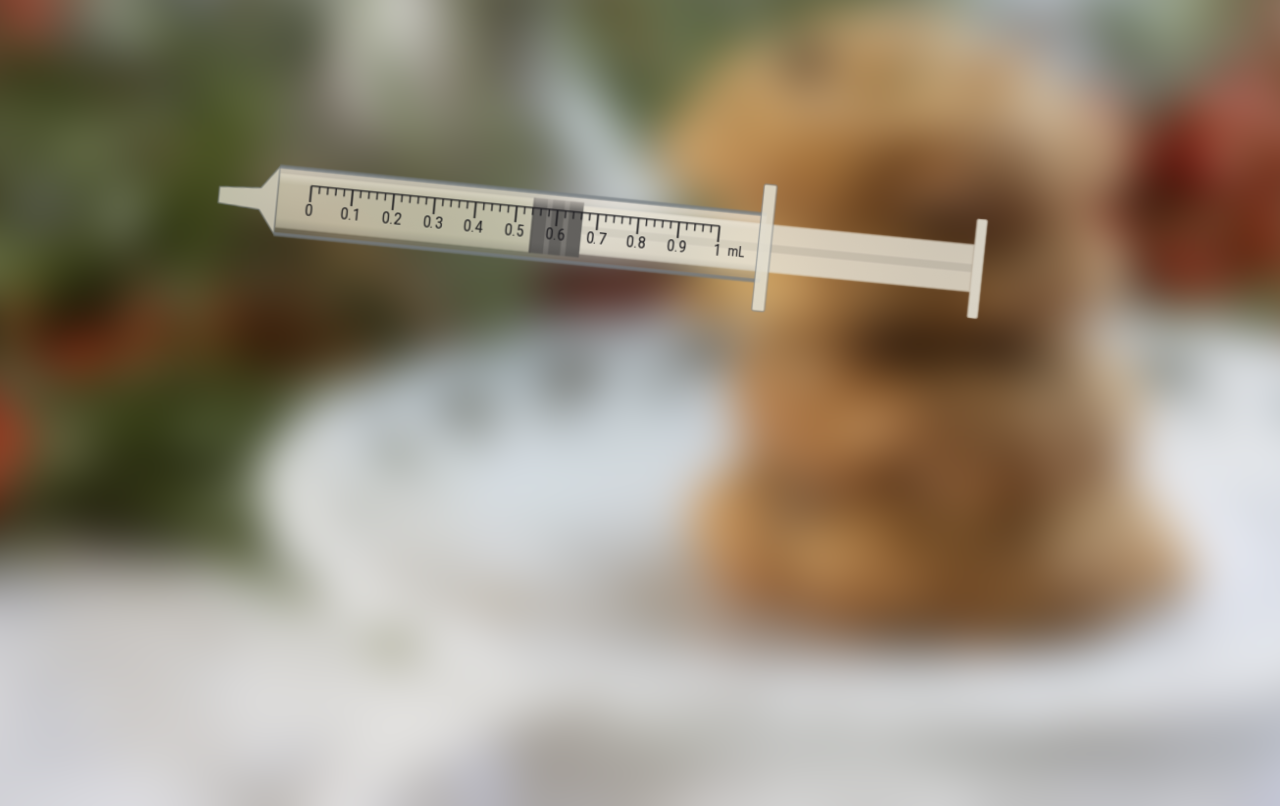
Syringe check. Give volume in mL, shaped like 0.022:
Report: 0.54
